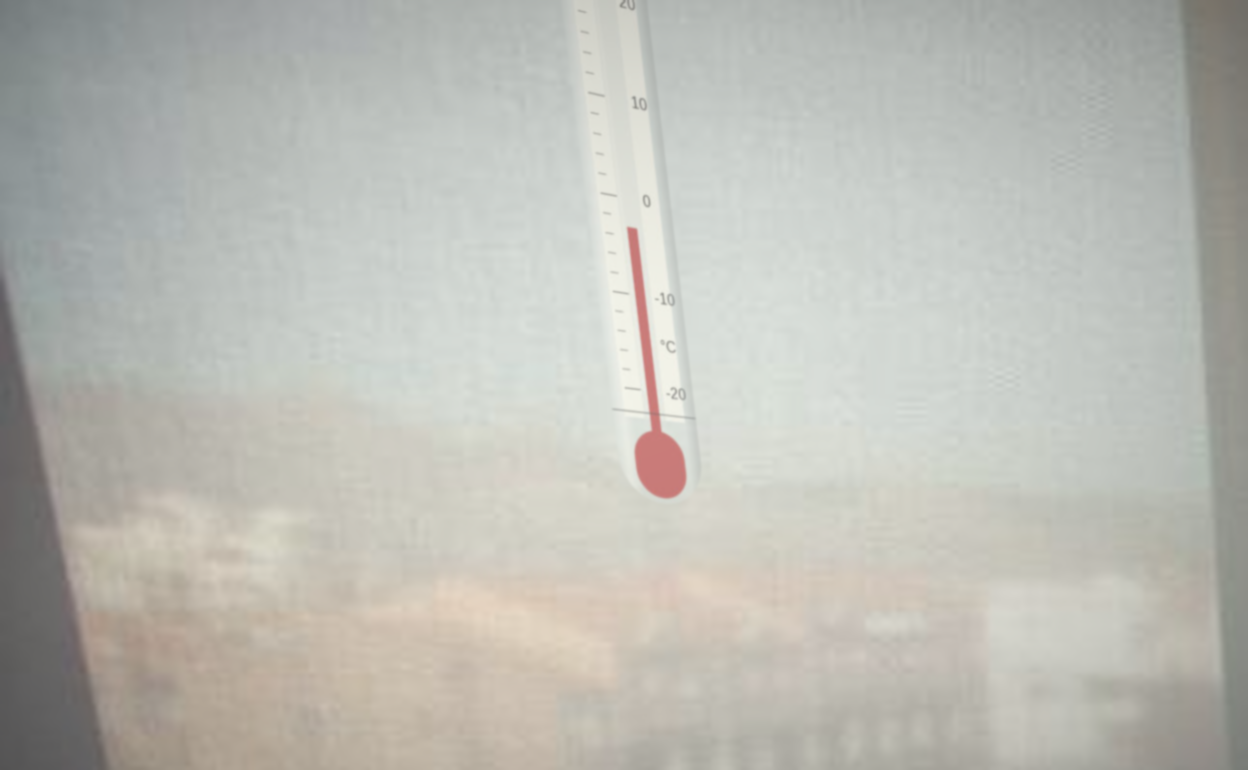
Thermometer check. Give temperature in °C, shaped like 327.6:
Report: -3
